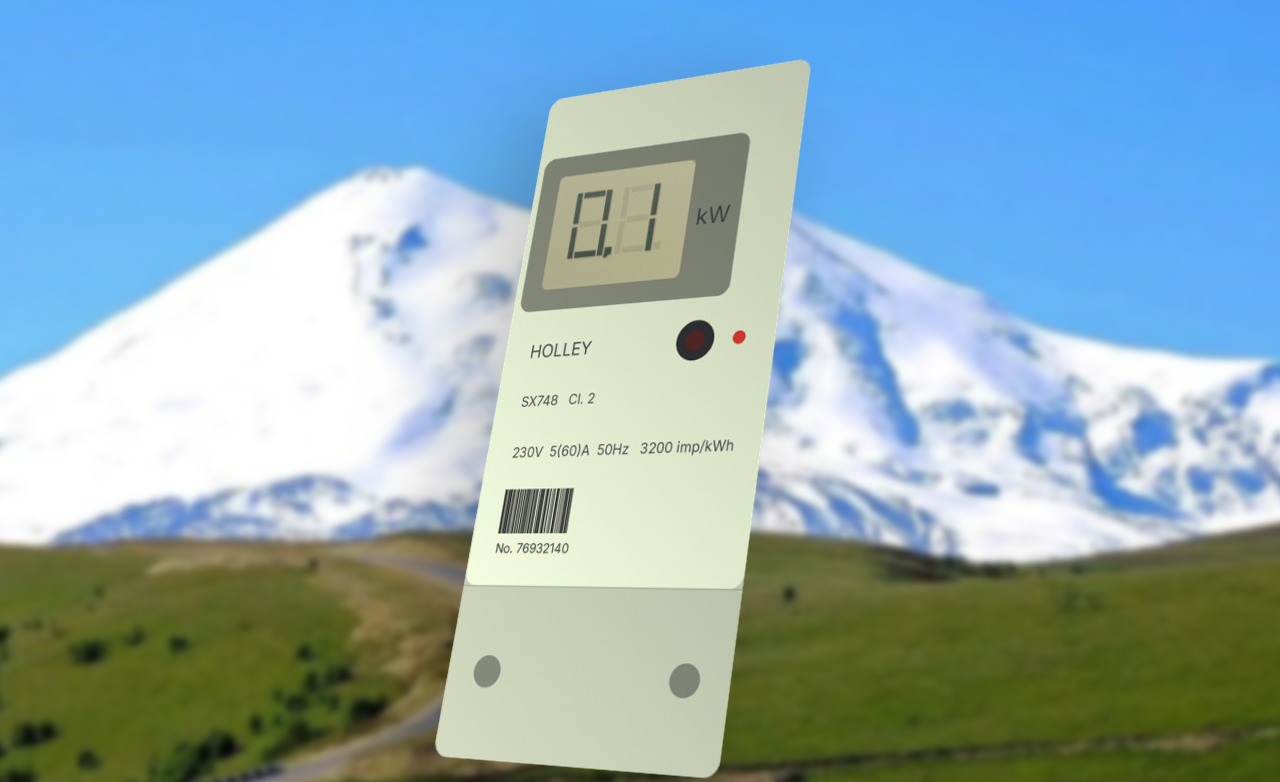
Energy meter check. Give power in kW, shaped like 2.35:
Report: 0.1
